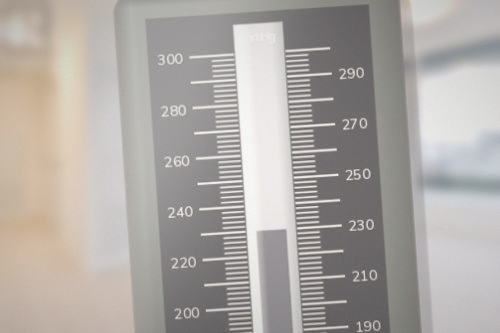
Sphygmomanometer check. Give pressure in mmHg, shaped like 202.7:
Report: 230
